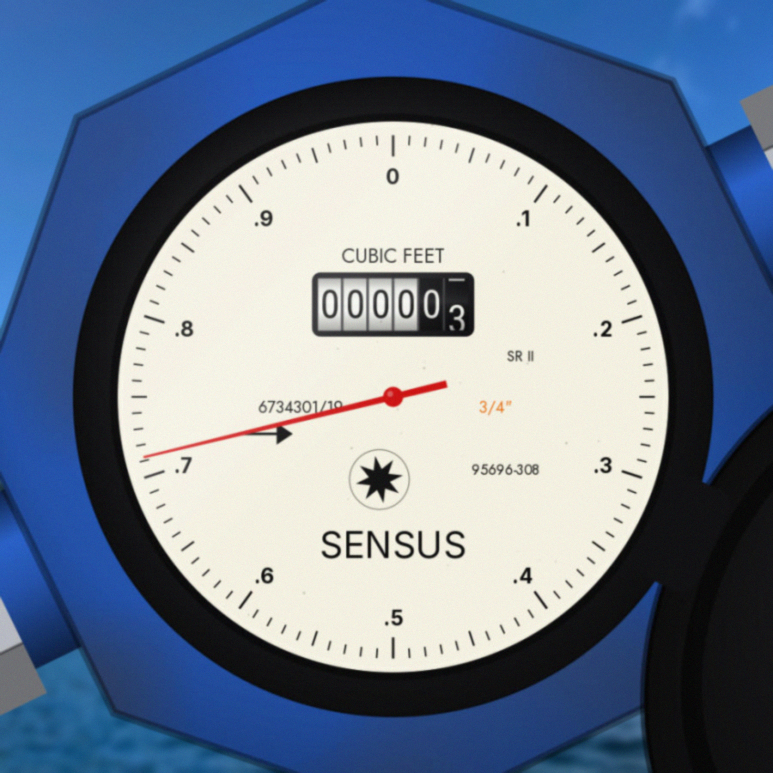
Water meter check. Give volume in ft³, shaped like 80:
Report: 2.71
